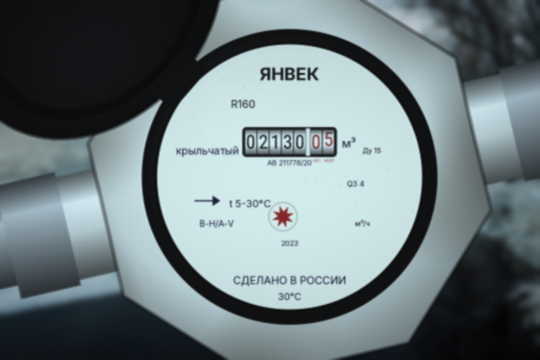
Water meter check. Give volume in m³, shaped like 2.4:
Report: 2130.05
